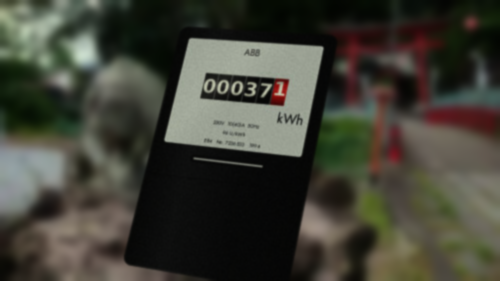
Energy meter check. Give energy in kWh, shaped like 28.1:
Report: 37.1
